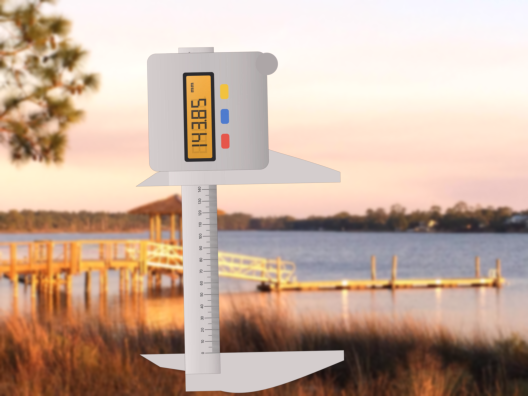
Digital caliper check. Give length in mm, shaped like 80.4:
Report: 143.85
